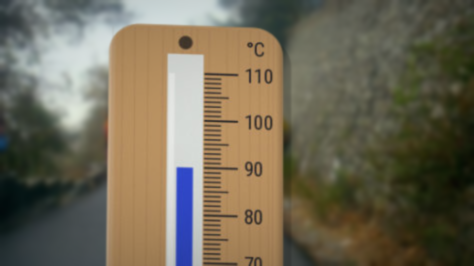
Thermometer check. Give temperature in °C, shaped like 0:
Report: 90
